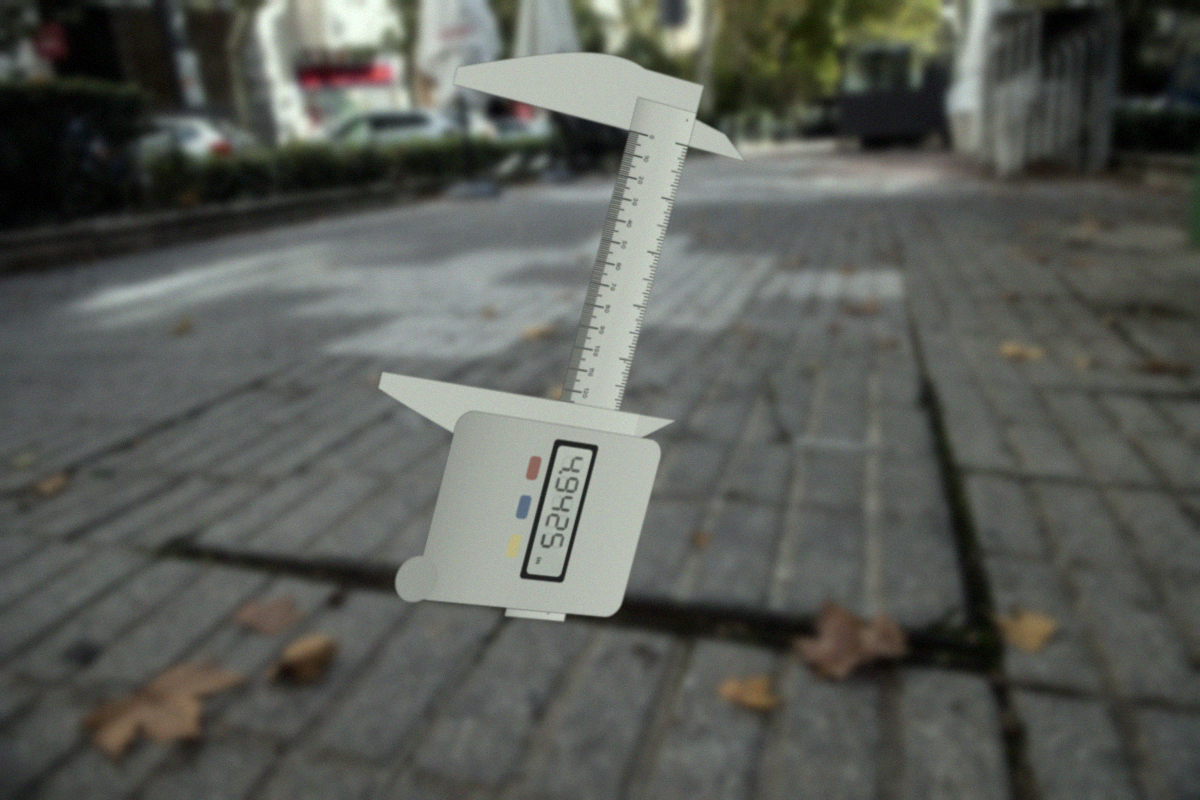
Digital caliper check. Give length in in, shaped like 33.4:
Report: 4.9425
